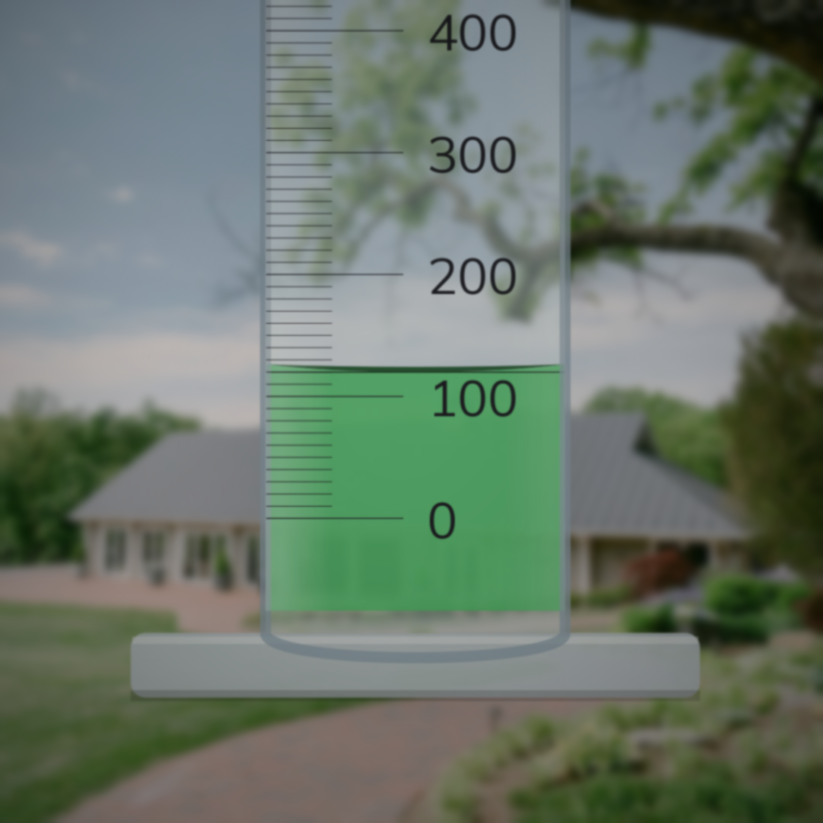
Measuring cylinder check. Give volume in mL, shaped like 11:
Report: 120
